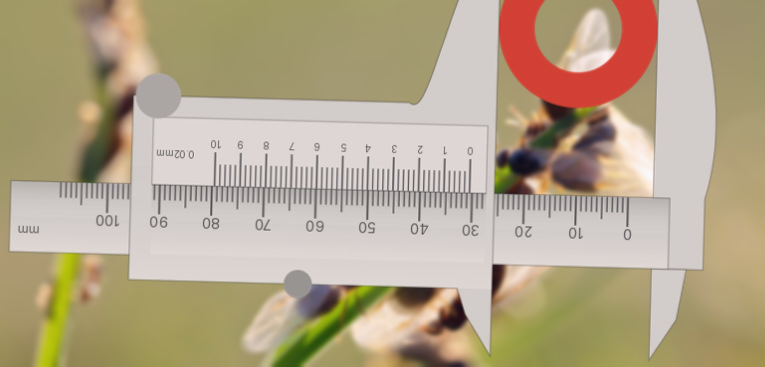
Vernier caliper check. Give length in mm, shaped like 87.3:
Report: 30.5
